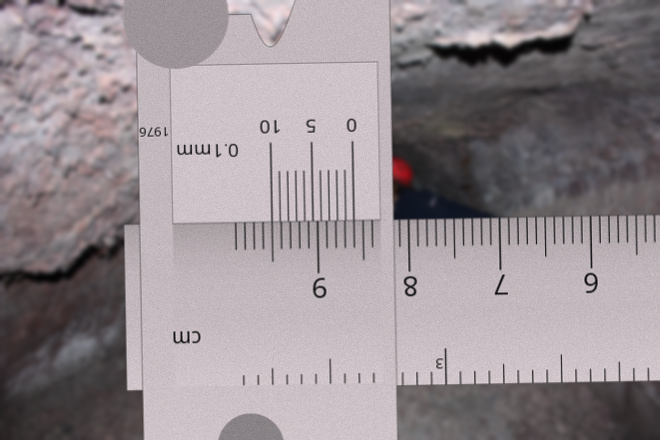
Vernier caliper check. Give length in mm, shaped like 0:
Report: 86.0
